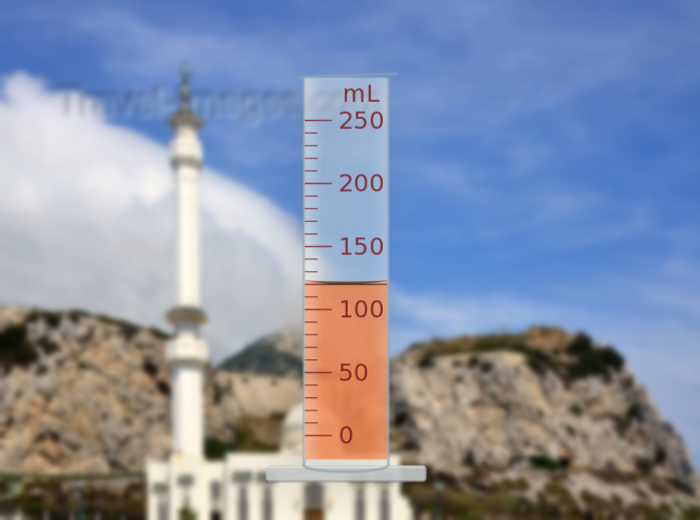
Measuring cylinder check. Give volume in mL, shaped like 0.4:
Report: 120
